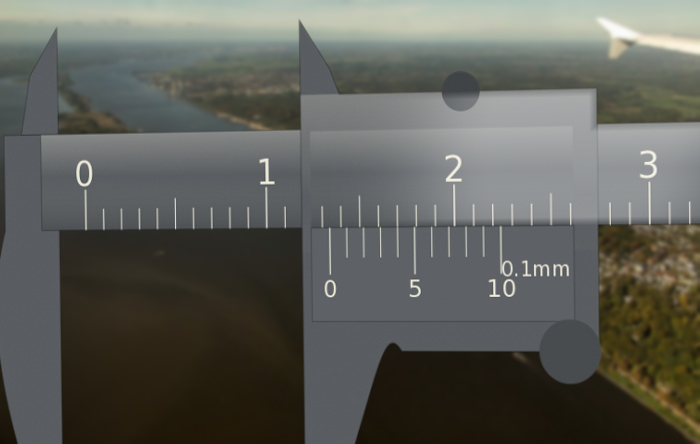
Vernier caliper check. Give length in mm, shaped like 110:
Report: 13.4
